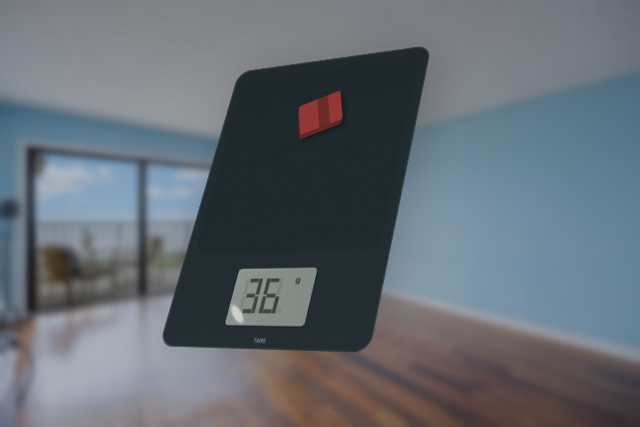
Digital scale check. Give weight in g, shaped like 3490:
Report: 36
